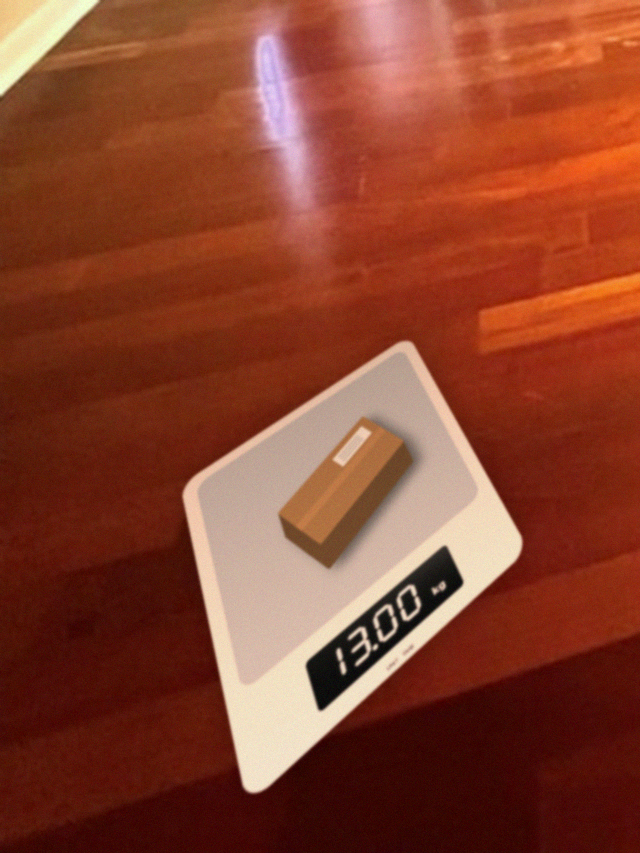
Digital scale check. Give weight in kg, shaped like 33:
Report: 13.00
